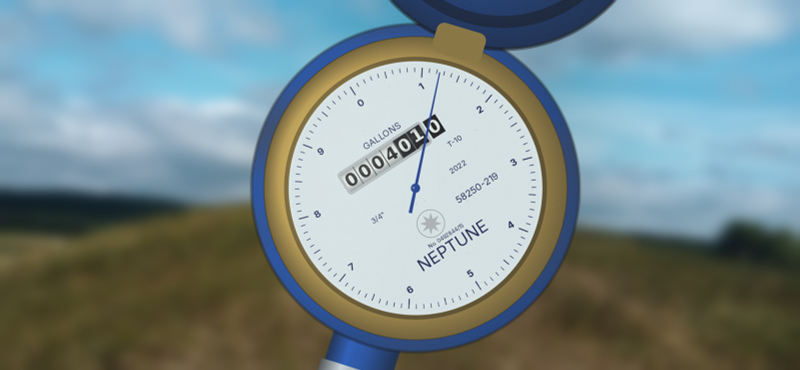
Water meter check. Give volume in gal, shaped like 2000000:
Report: 4011.2
